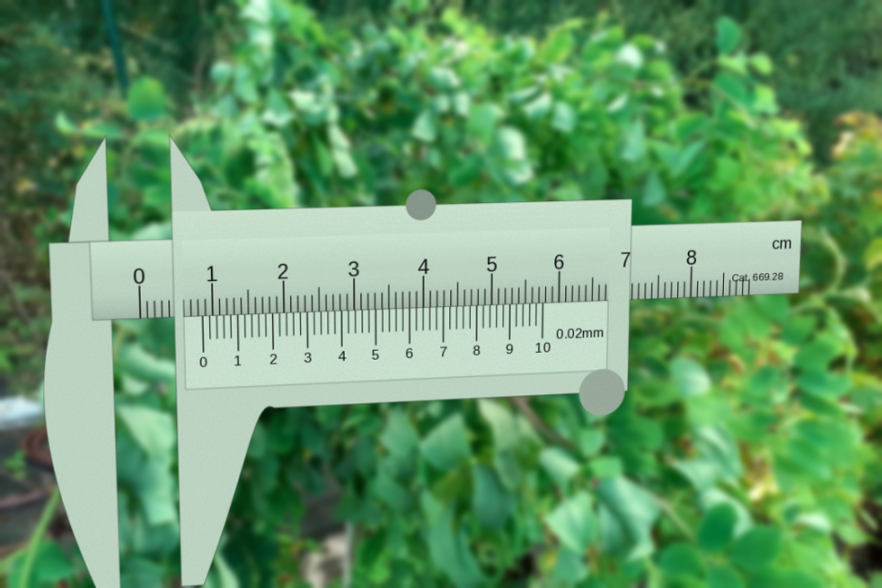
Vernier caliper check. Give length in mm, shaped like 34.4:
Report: 8.6
